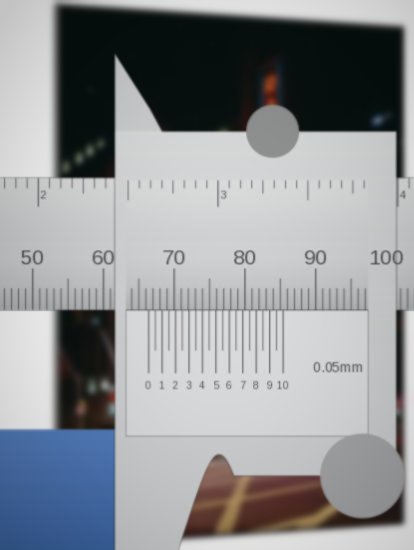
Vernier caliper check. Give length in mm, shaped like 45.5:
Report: 66.4
